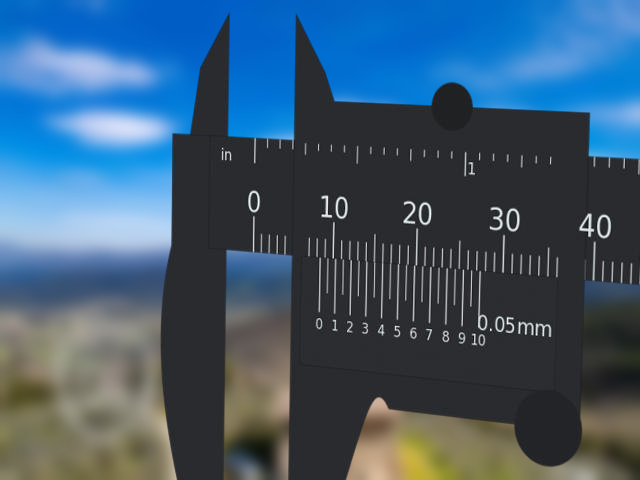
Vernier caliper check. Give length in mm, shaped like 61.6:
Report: 8.4
